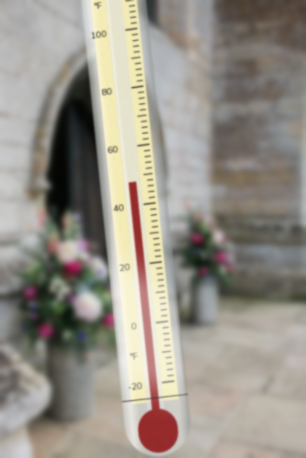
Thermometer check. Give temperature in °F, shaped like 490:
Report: 48
